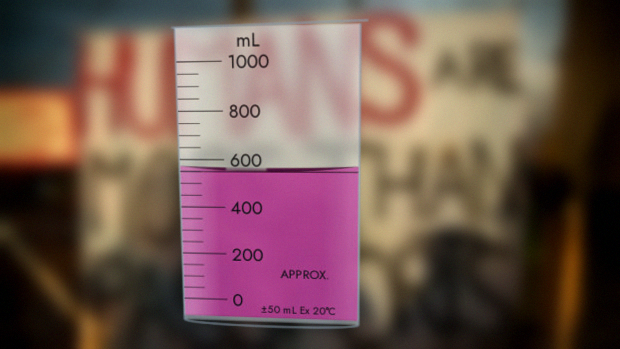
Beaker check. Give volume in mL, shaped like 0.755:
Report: 550
